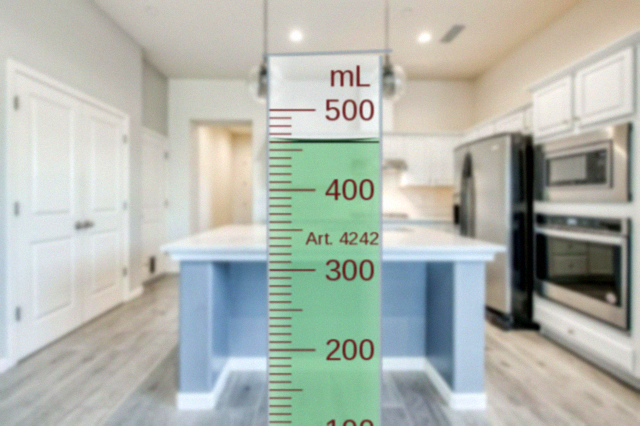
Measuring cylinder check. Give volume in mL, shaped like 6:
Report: 460
